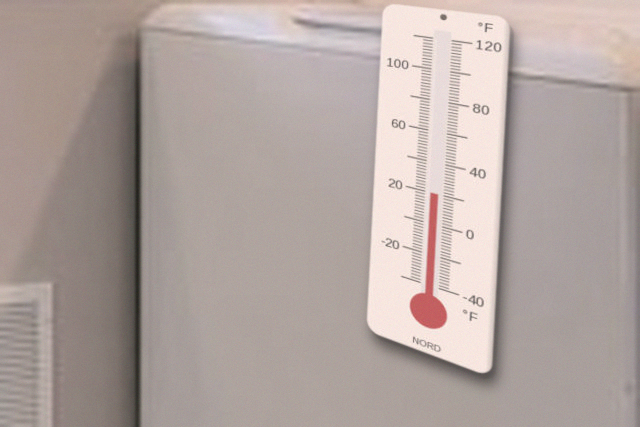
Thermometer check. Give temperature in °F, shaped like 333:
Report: 20
